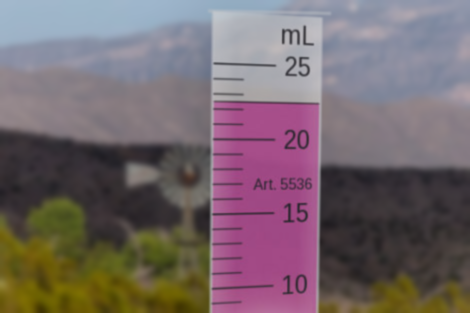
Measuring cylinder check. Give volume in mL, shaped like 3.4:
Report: 22.5
